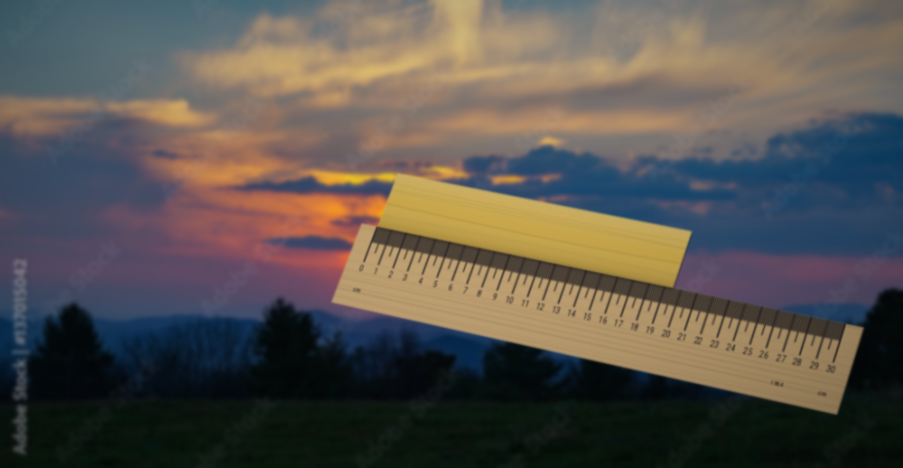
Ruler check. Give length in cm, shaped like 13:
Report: 19.5
